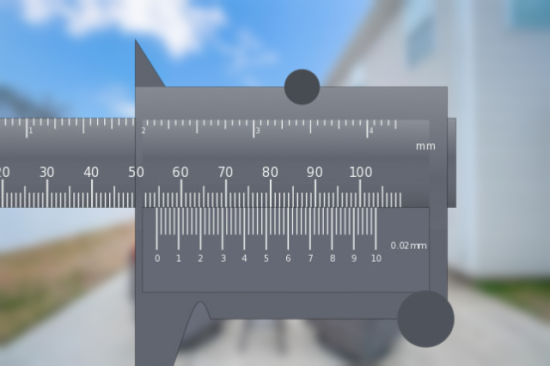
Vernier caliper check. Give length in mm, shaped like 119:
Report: 54.5
